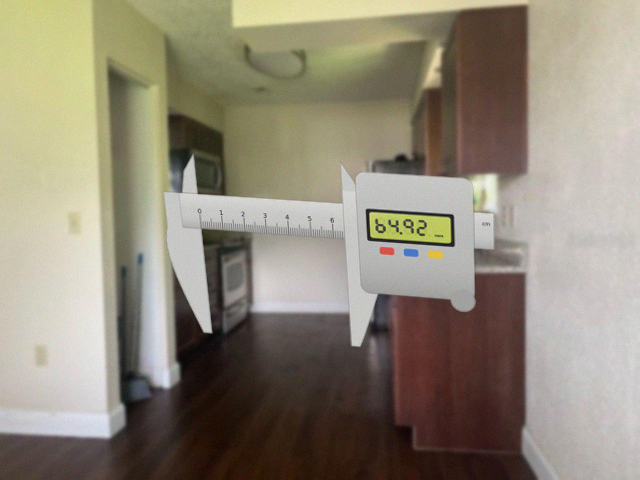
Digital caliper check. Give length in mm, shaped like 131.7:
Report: 64.92
